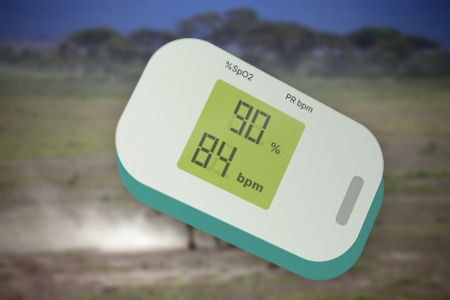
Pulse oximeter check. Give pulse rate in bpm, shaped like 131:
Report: 84
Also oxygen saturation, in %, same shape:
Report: 90
